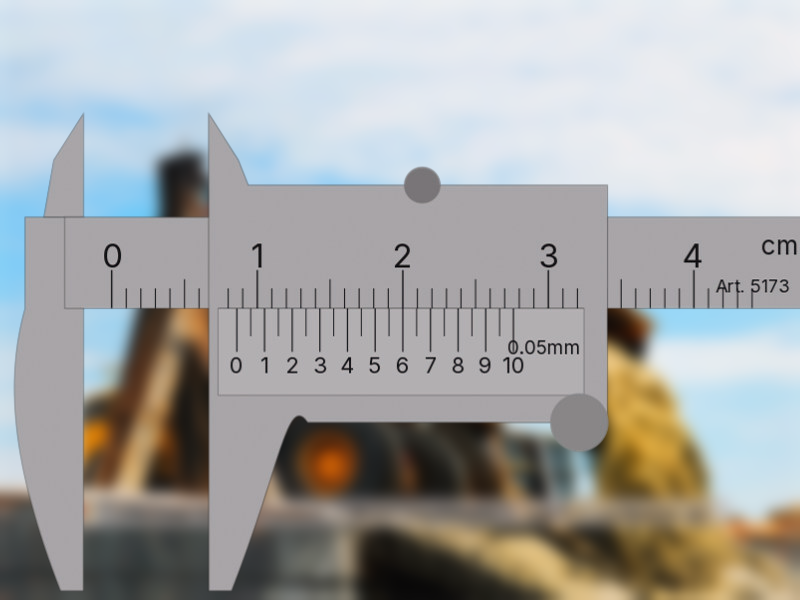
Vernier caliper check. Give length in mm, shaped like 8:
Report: 8.6
